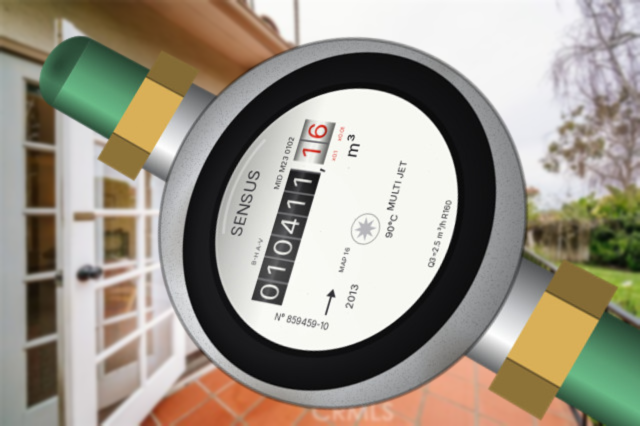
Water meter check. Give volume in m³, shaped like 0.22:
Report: 10411.16
